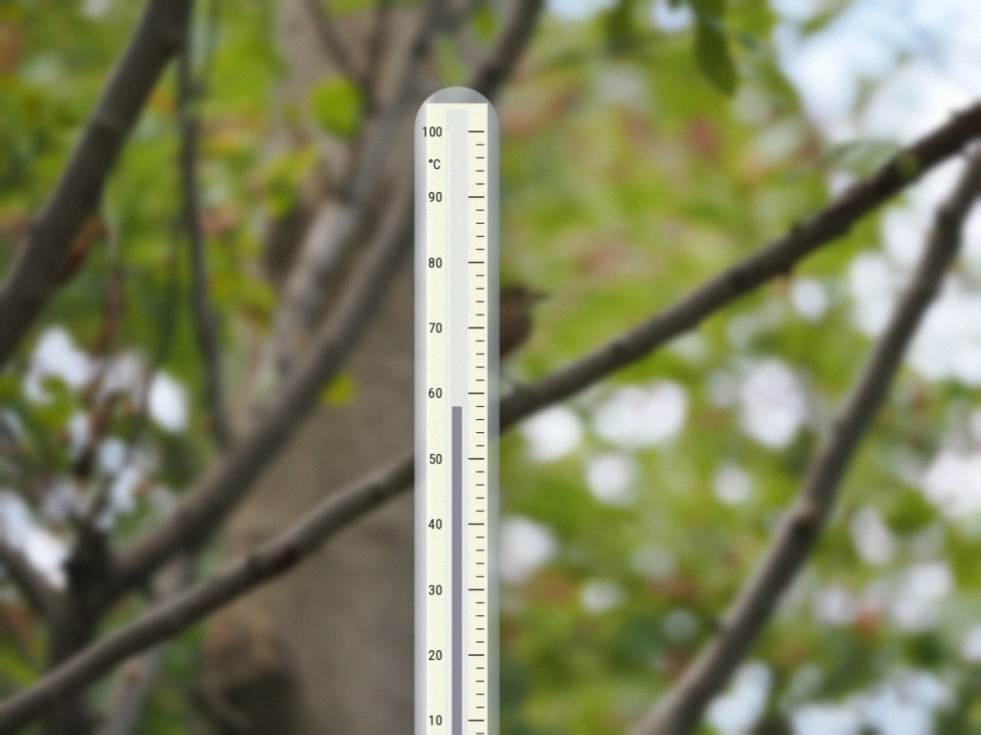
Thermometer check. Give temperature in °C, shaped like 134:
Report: 58
